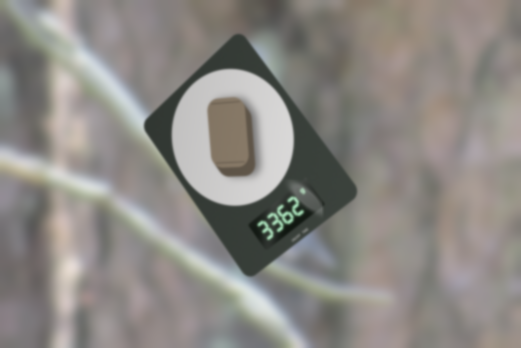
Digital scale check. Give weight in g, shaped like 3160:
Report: 3362
